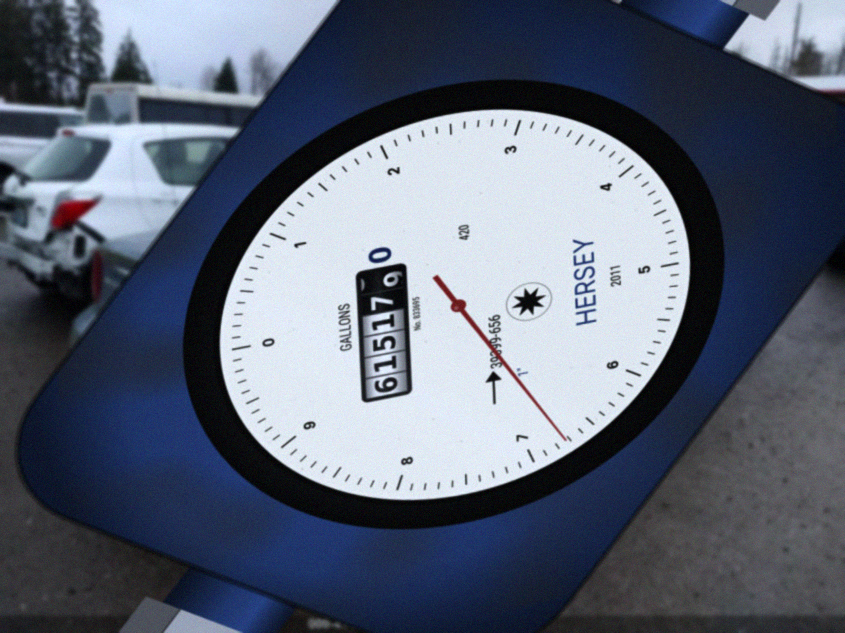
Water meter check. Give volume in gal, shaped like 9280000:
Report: 6151786.7
